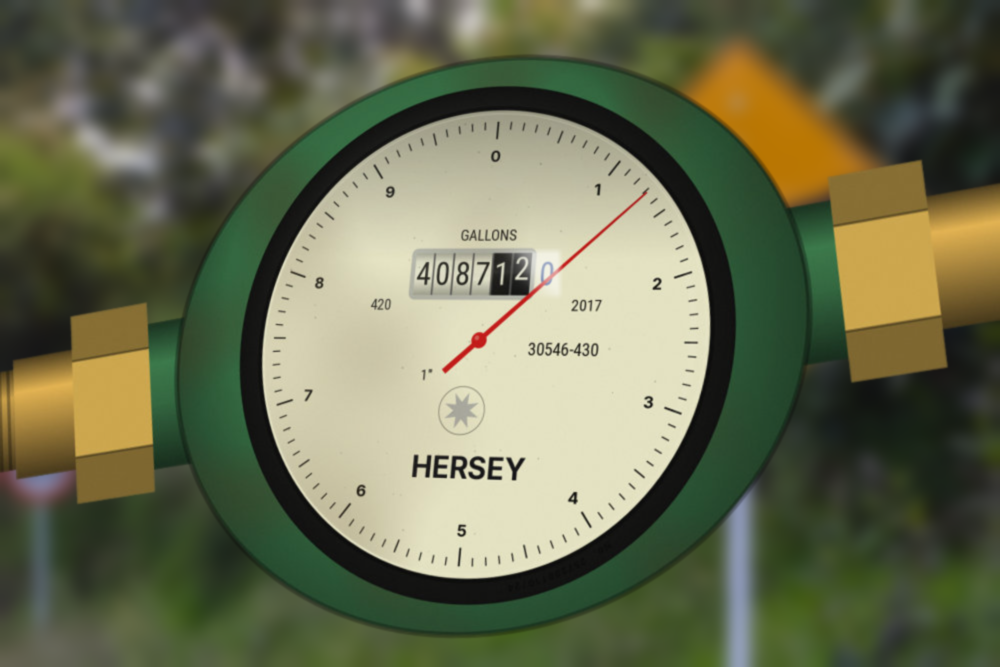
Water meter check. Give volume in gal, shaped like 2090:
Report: 4087121.3
